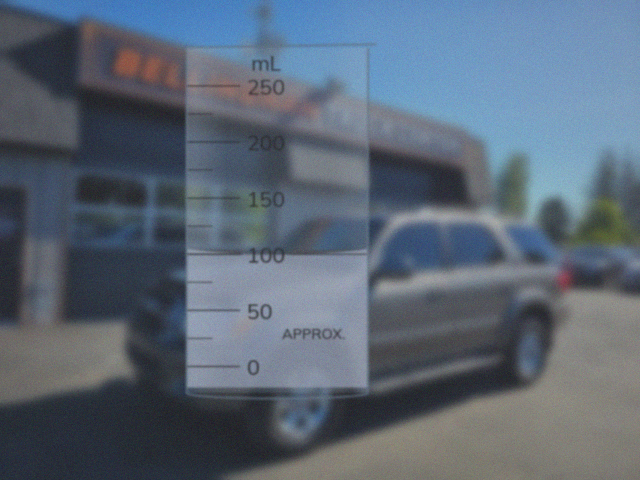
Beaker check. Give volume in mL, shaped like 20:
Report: 100
